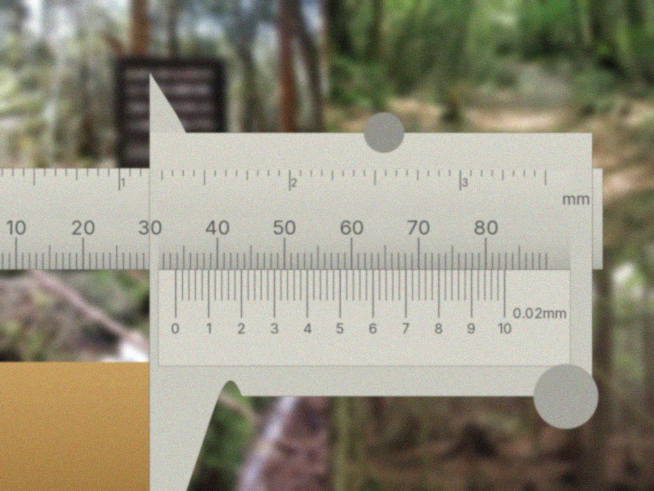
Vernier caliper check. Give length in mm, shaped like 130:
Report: 33.8
